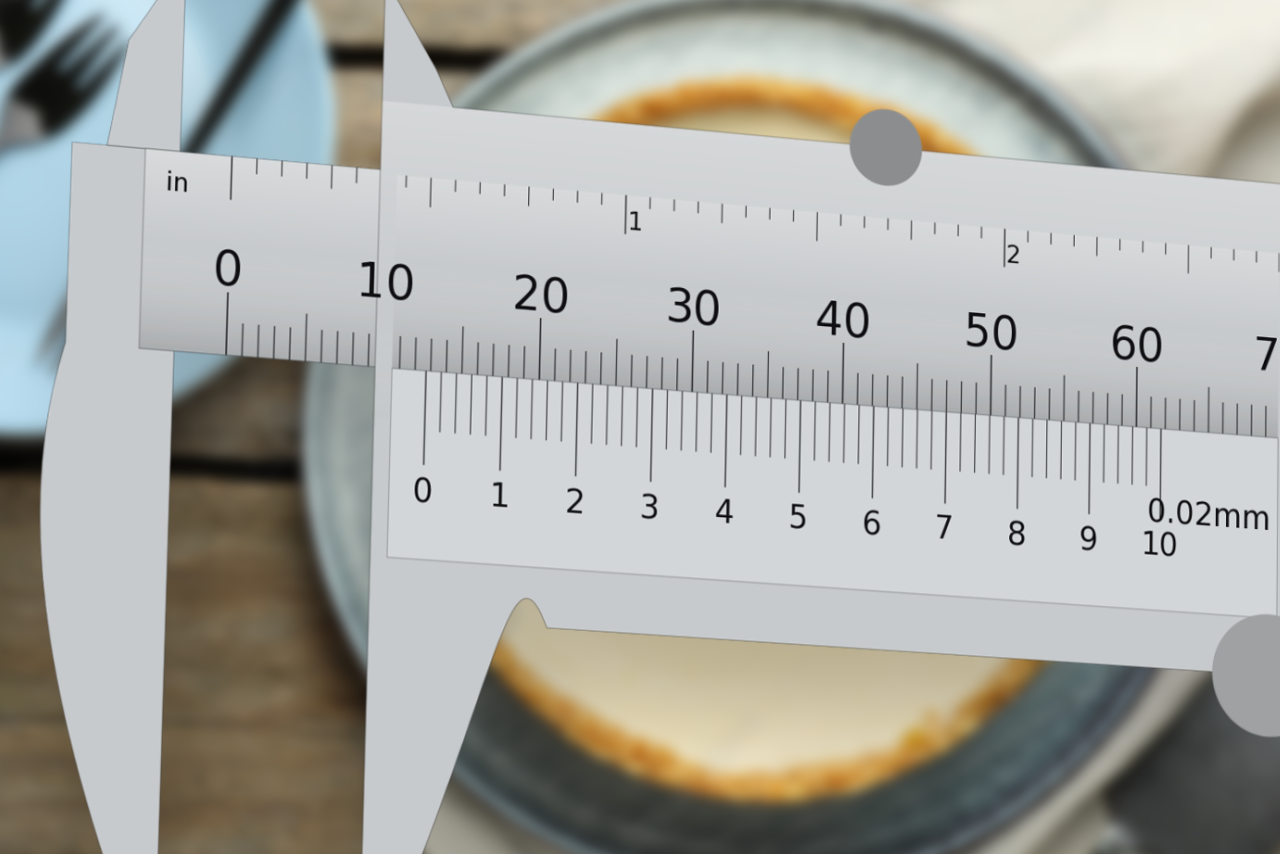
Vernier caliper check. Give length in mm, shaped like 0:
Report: 12.7
